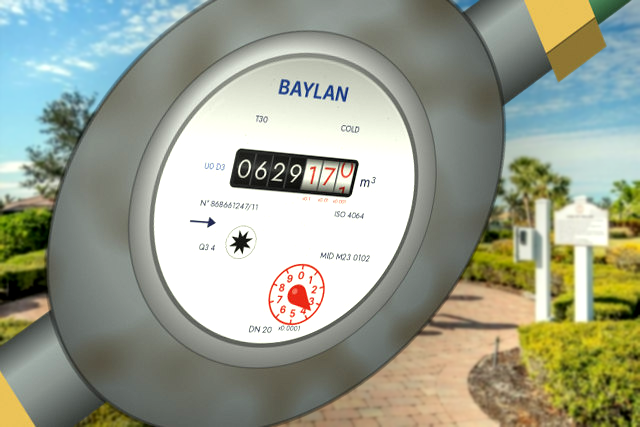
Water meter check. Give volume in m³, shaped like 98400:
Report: 629.1703
